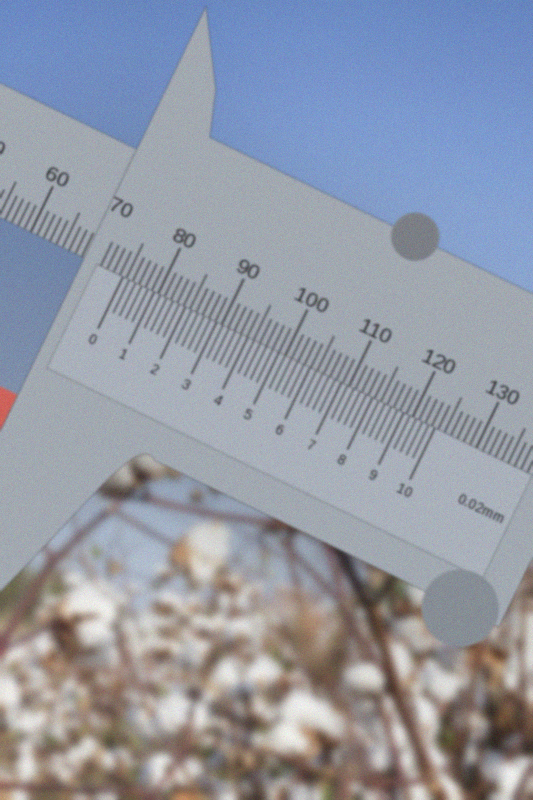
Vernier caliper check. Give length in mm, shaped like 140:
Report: 74.5
